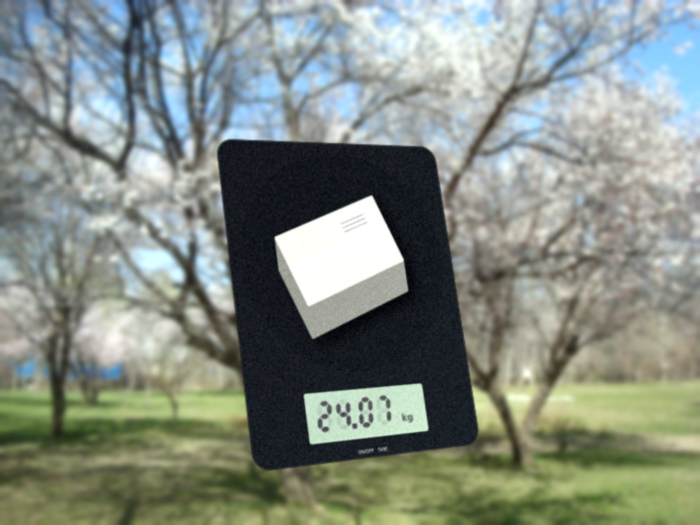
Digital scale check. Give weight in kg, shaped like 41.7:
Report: 24.07
